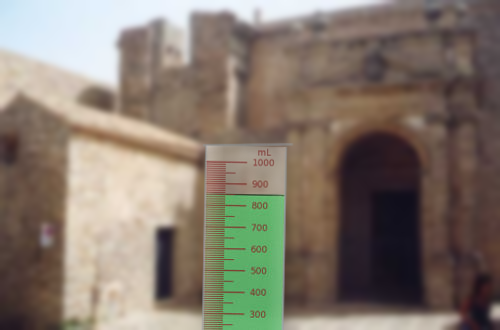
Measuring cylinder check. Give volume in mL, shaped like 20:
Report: 850
